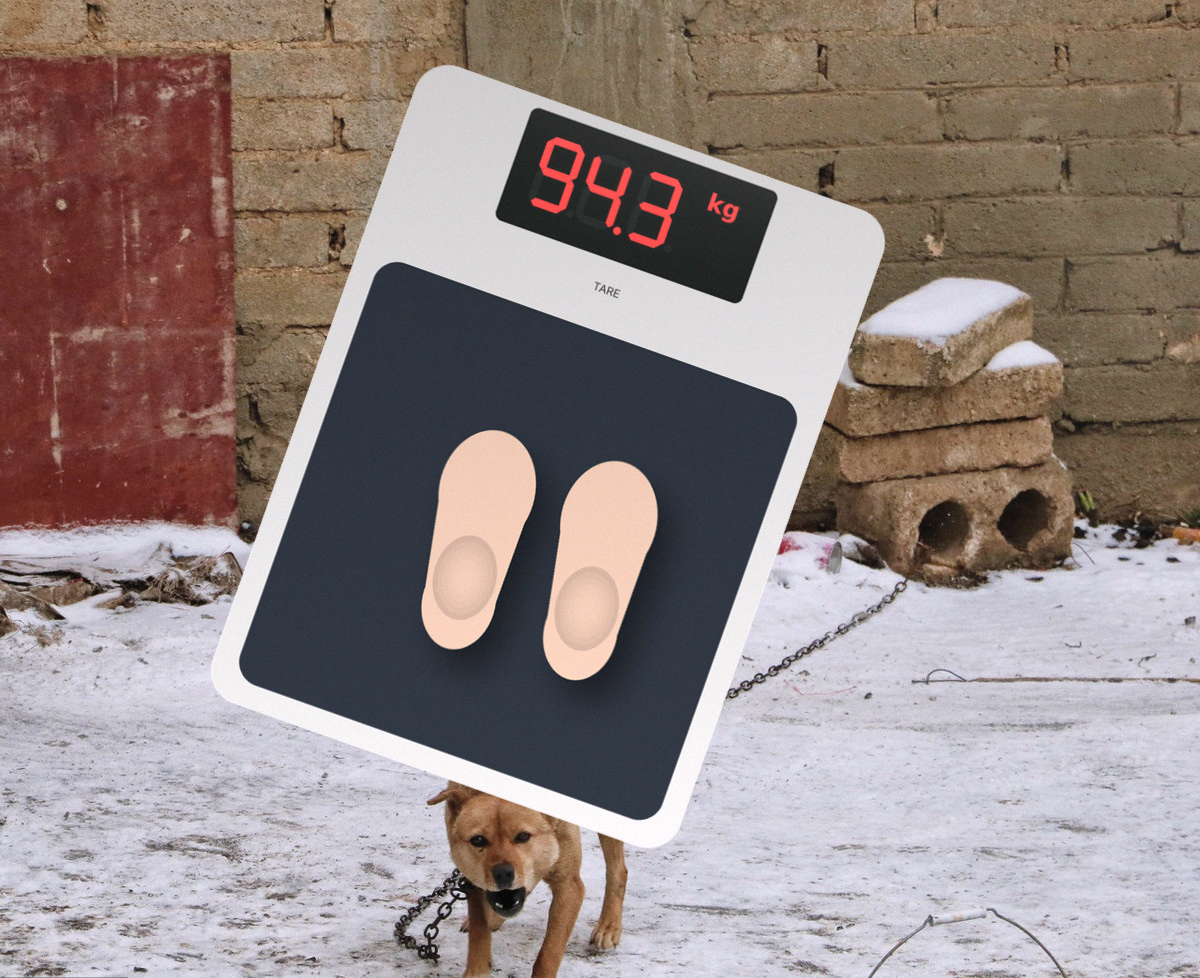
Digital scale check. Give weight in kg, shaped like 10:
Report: 94.3
